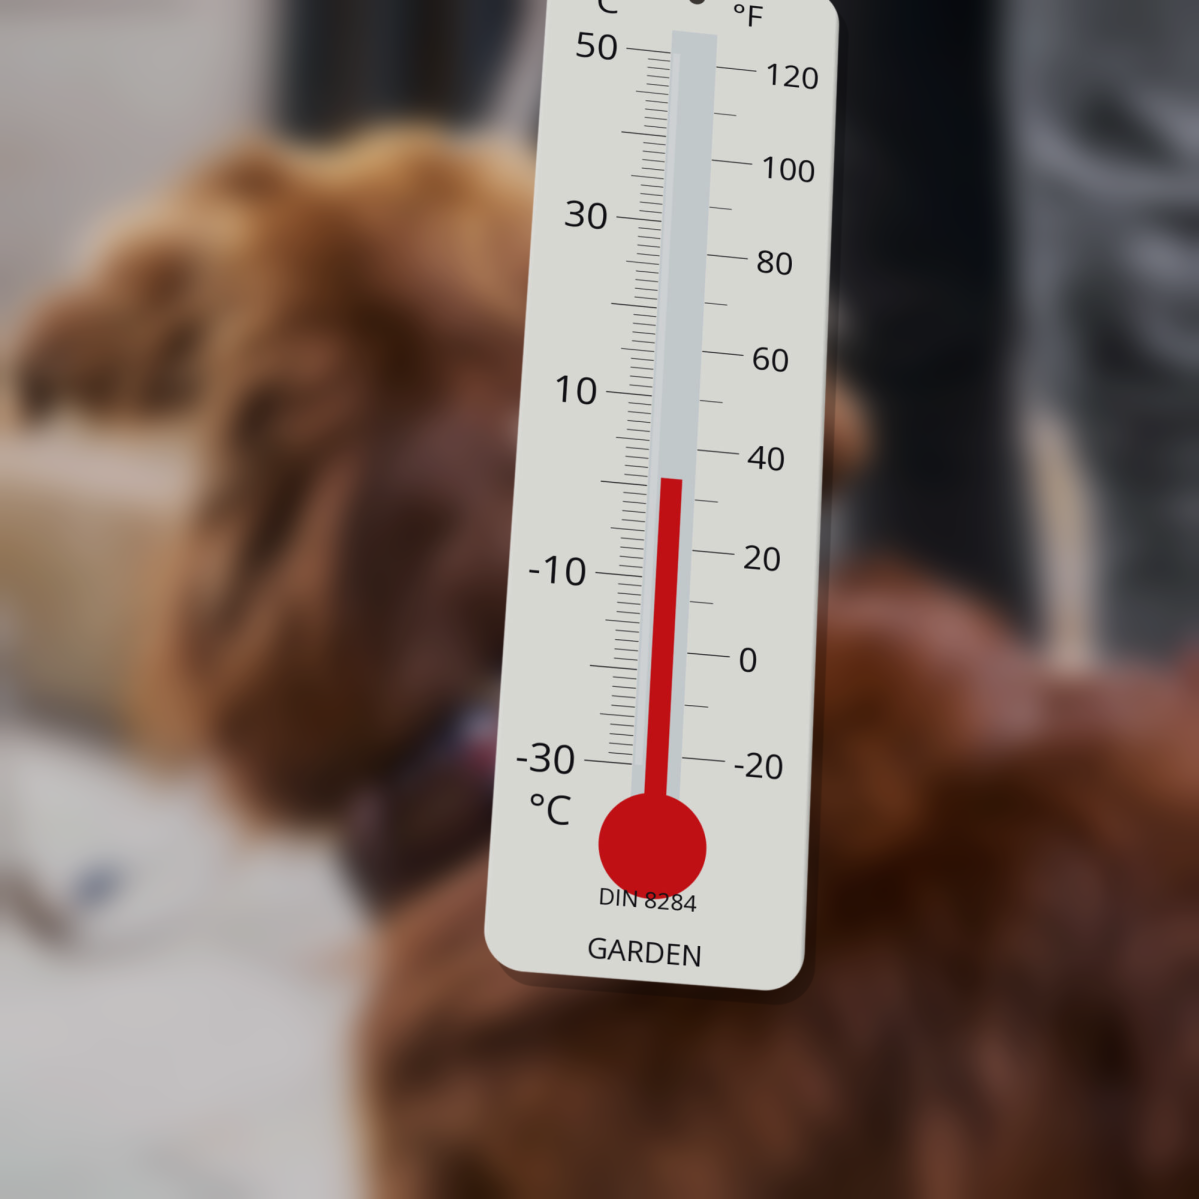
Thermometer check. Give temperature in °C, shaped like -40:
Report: 1
